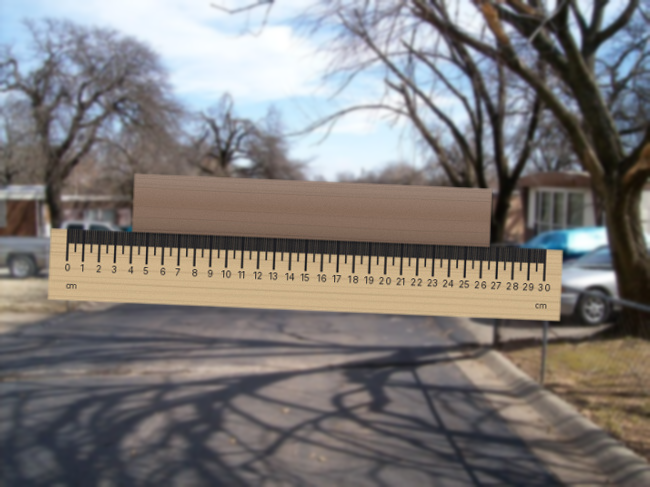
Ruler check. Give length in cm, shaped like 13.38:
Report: 22.5
